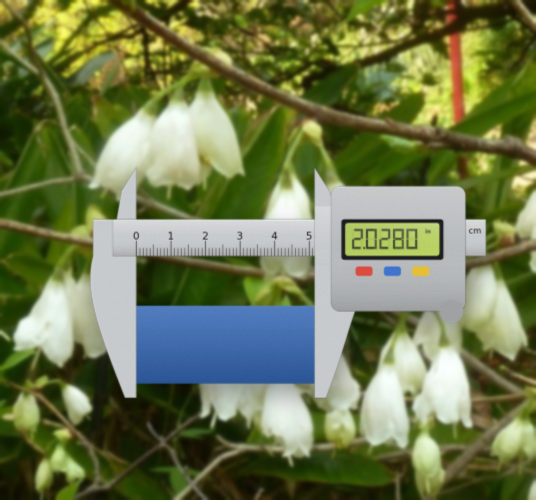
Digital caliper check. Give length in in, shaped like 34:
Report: 2.0280
